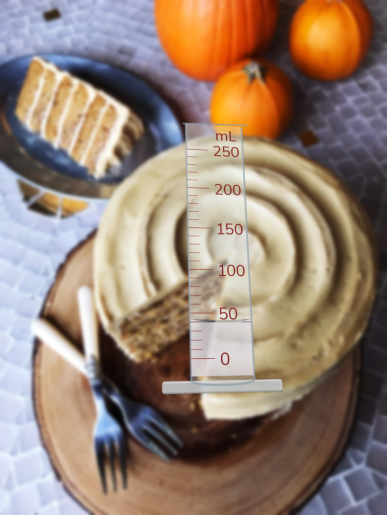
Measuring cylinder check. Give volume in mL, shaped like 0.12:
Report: 40
